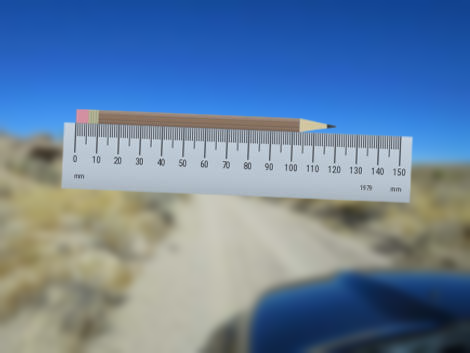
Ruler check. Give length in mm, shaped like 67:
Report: 120
